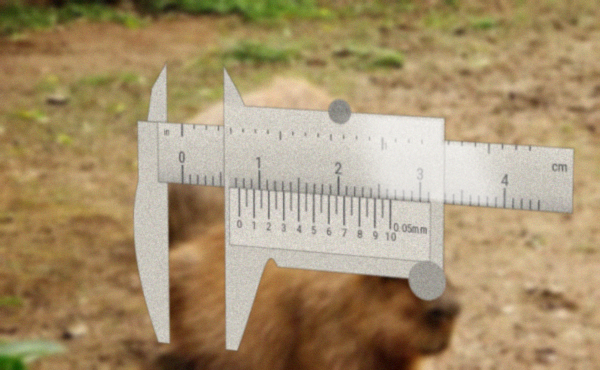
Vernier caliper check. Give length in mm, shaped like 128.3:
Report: 7.4
